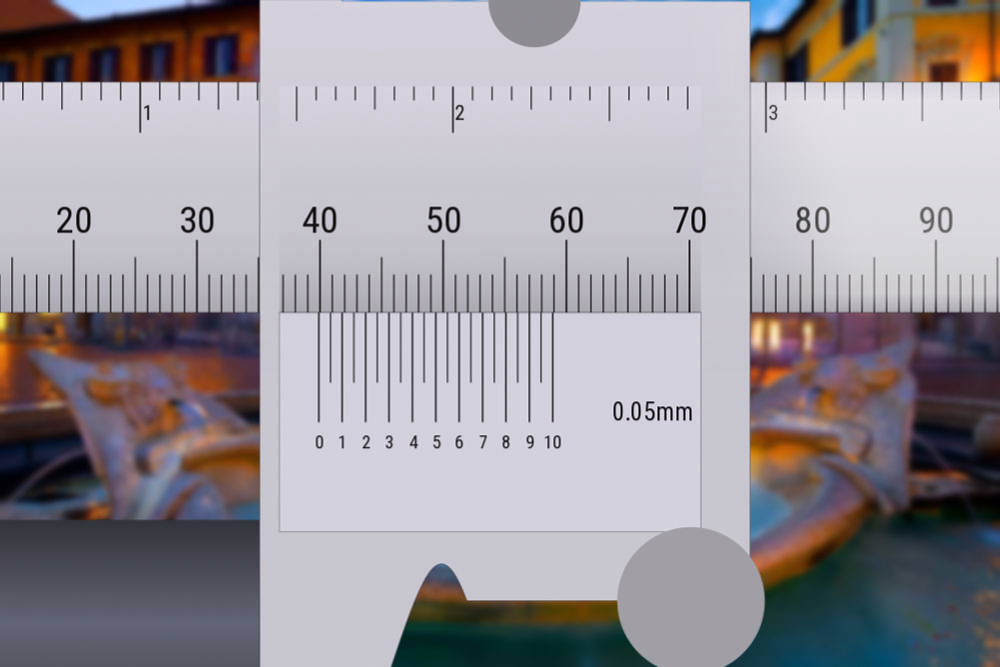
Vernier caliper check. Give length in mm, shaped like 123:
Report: 39.9
